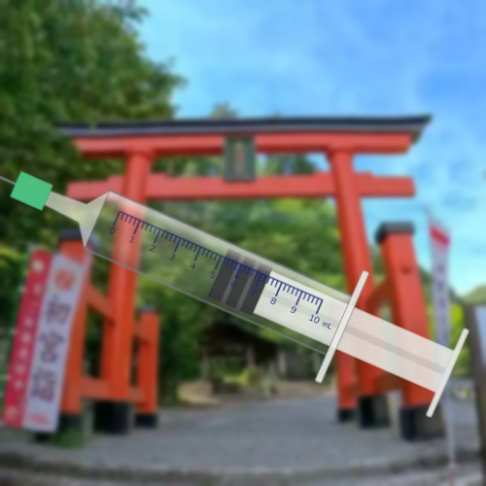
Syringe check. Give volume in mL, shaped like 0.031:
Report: 5.2
